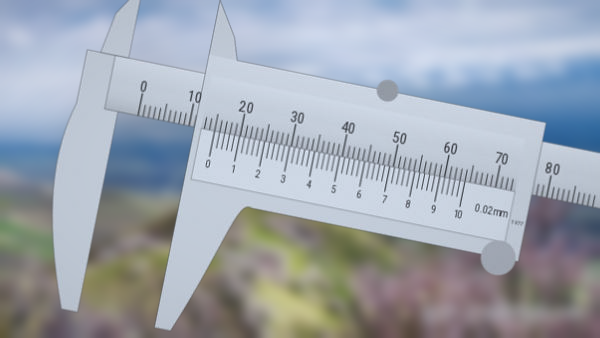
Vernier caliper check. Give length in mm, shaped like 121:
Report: 15.0
